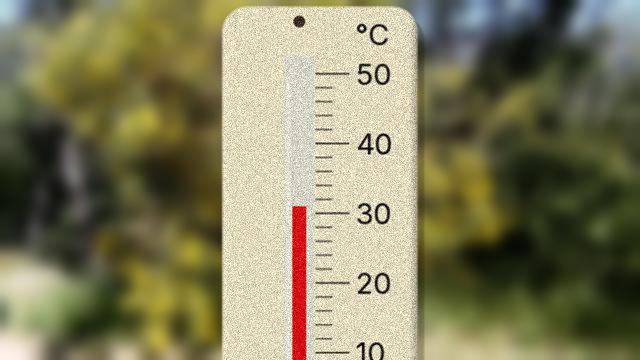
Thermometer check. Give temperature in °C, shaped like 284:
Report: 31
